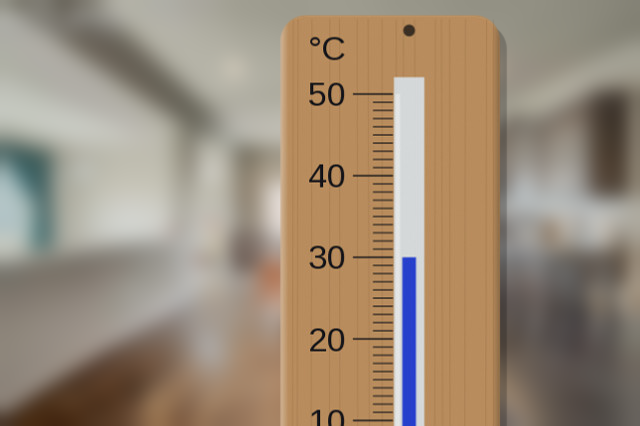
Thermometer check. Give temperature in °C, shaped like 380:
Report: 30
